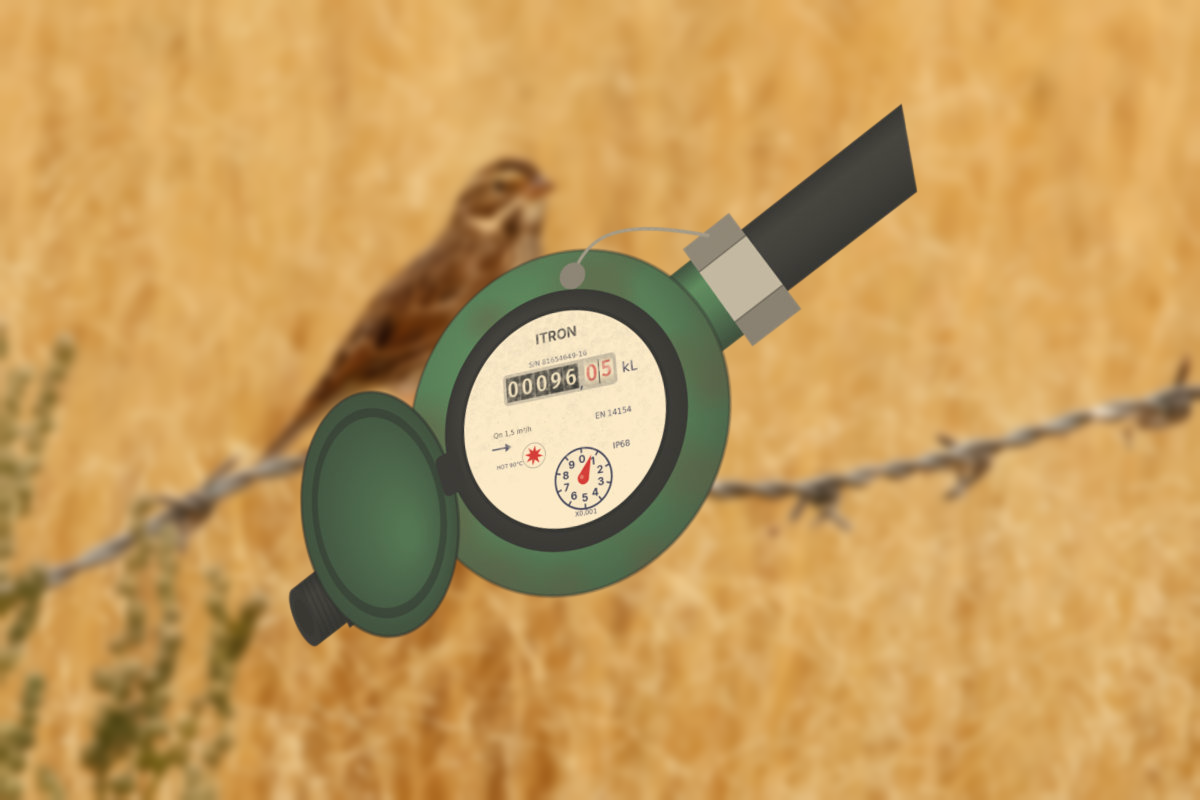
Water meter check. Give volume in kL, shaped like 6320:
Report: 96.050
